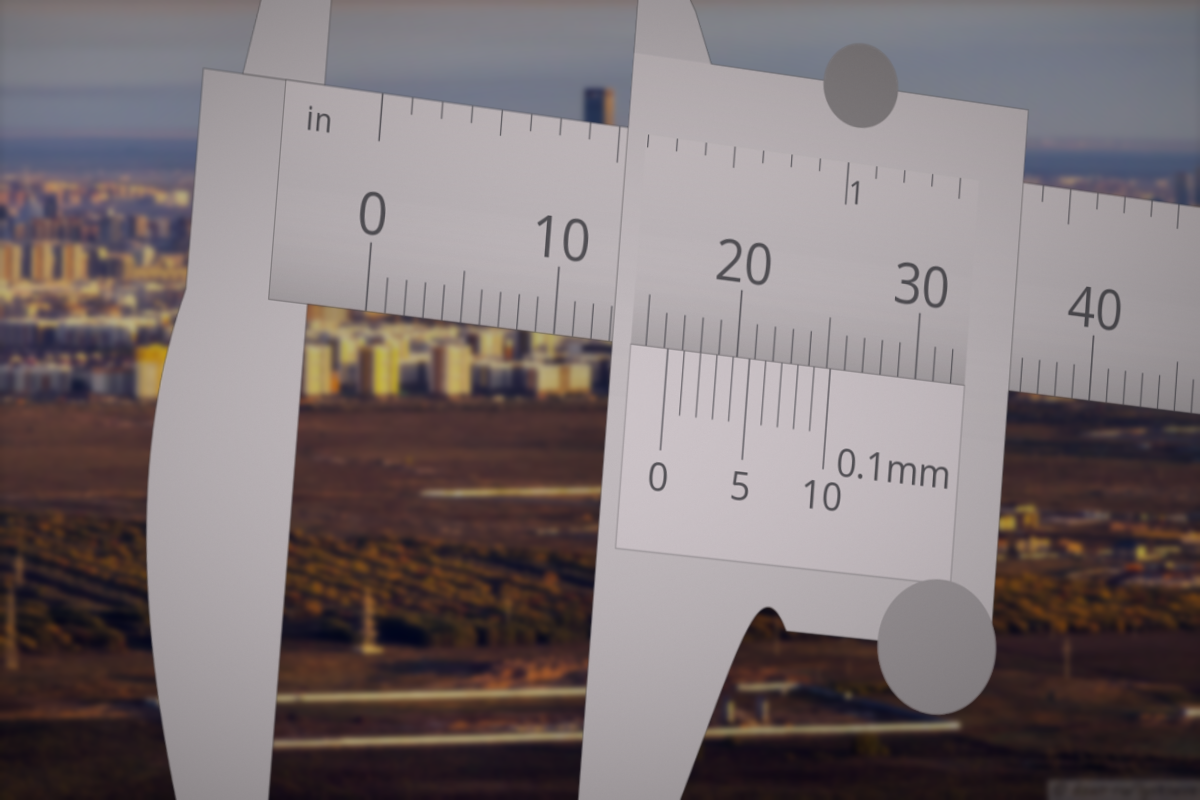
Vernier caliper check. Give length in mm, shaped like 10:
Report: 16.2
